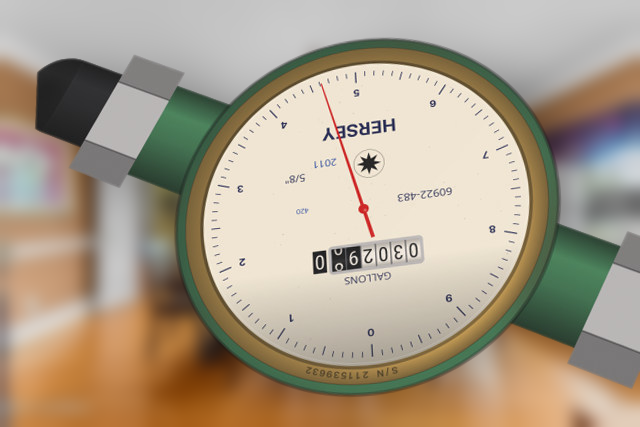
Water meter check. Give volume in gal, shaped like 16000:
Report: 302984.6
